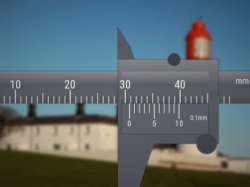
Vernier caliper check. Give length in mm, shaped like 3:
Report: 30.8
